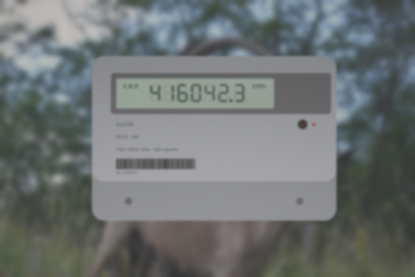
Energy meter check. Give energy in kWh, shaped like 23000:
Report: 416042.3
